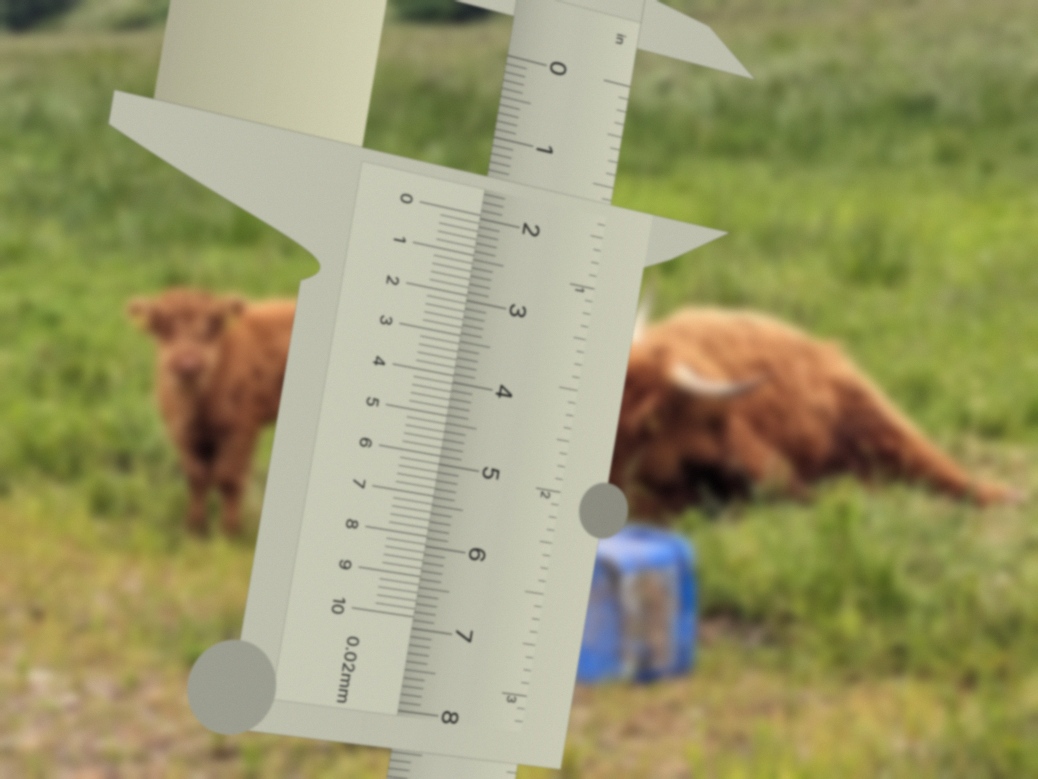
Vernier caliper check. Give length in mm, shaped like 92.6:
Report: 19.6
